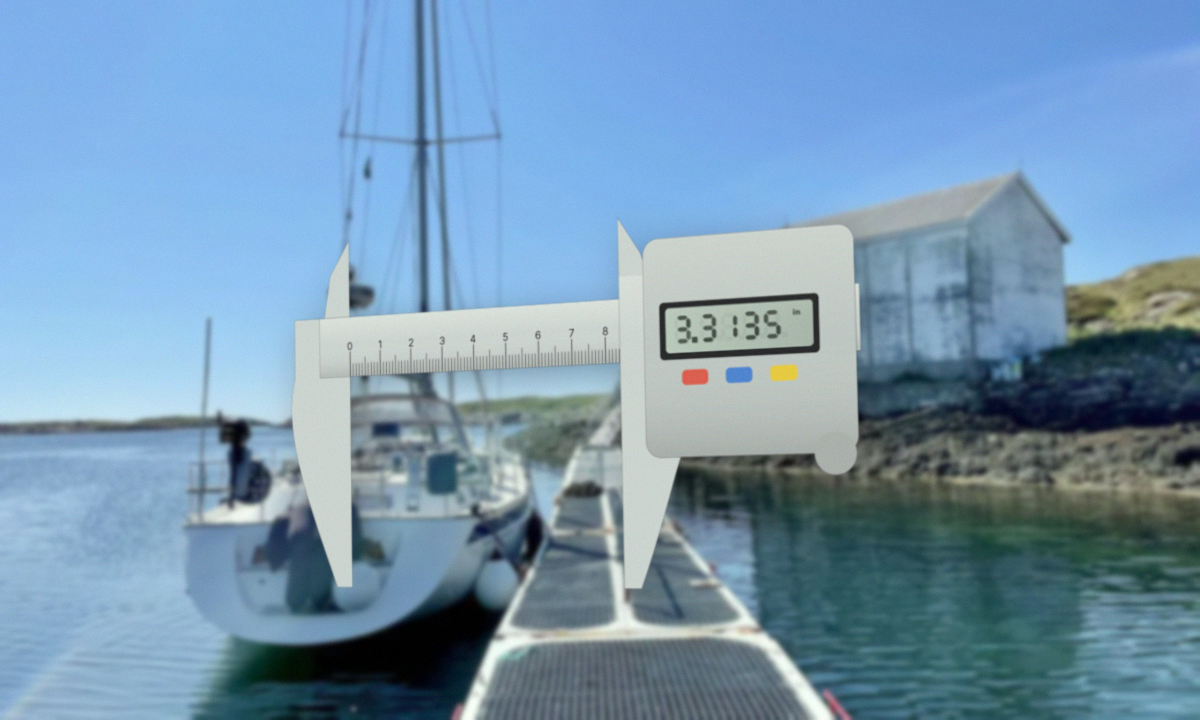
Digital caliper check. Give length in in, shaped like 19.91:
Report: 3.3135
